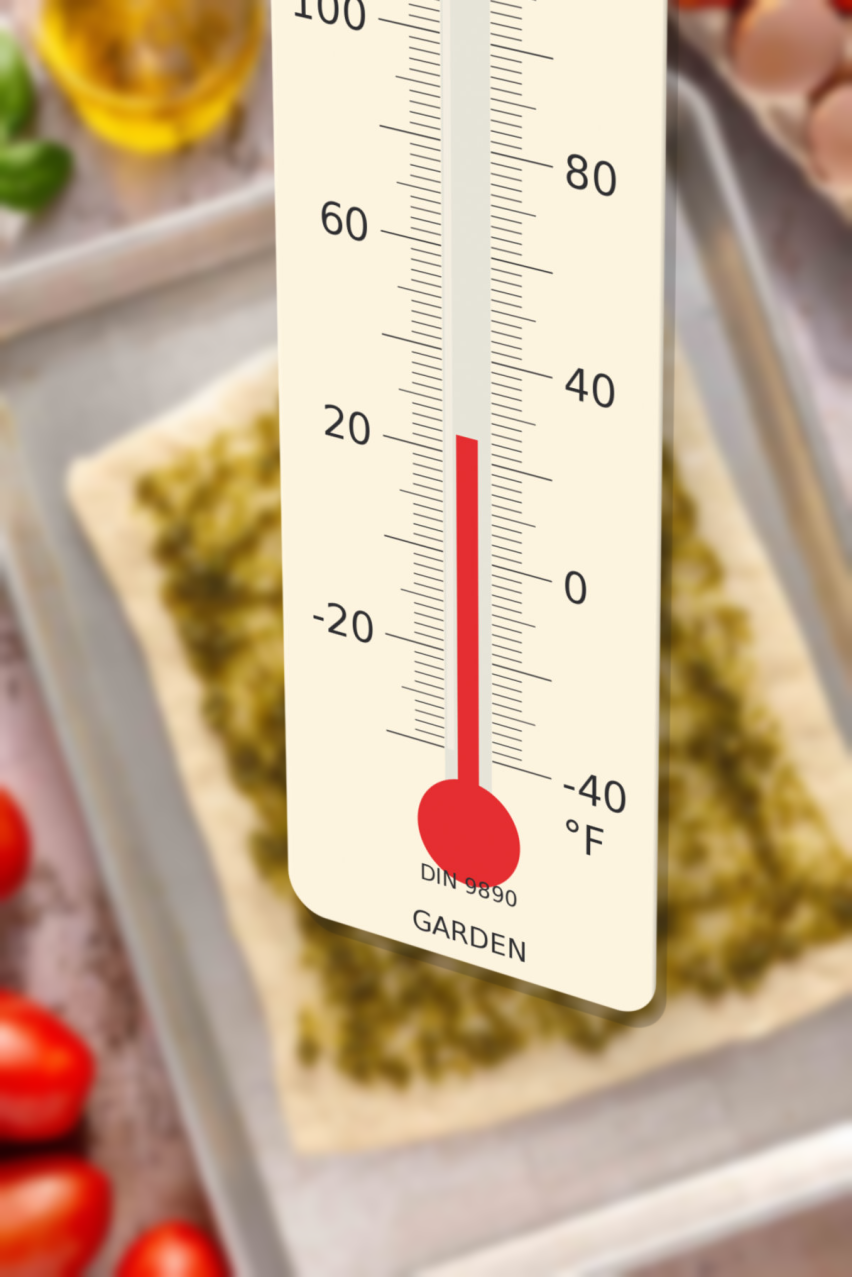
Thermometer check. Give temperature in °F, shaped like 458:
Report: 24
